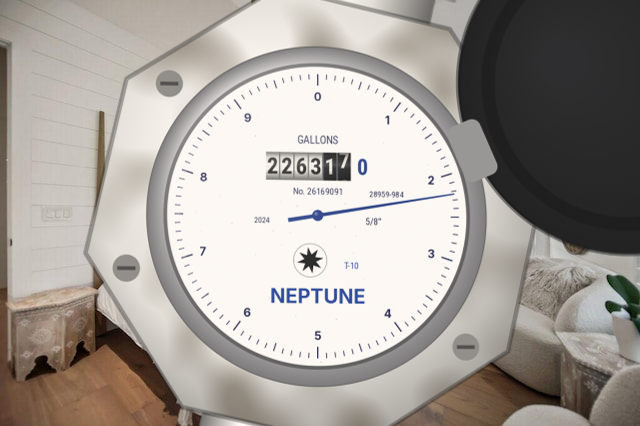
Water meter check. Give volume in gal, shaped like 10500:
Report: 2263172.2
